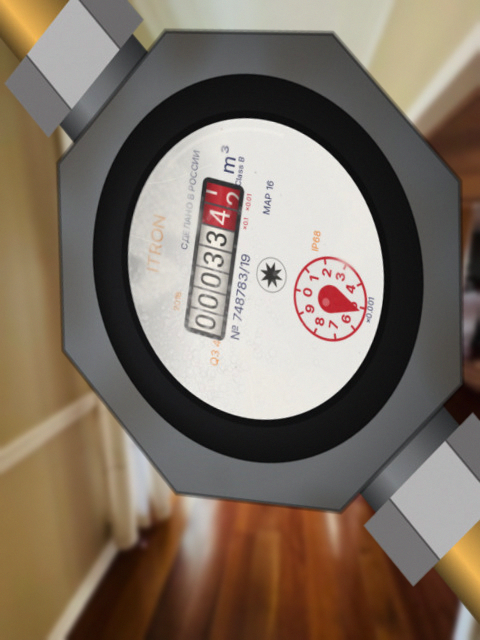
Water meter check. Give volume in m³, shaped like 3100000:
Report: 33.415
